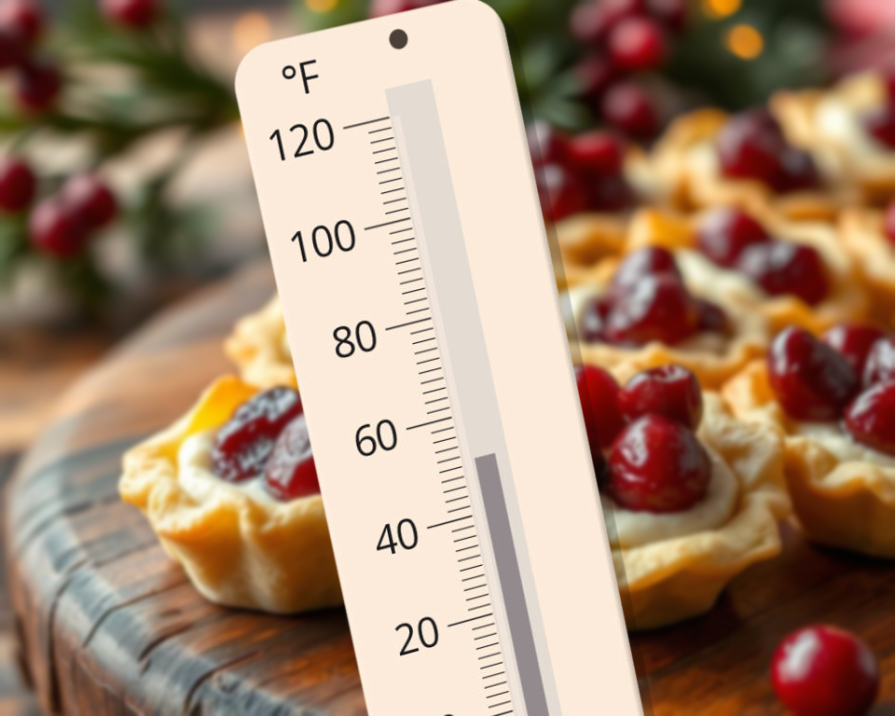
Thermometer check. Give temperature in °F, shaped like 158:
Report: 51
